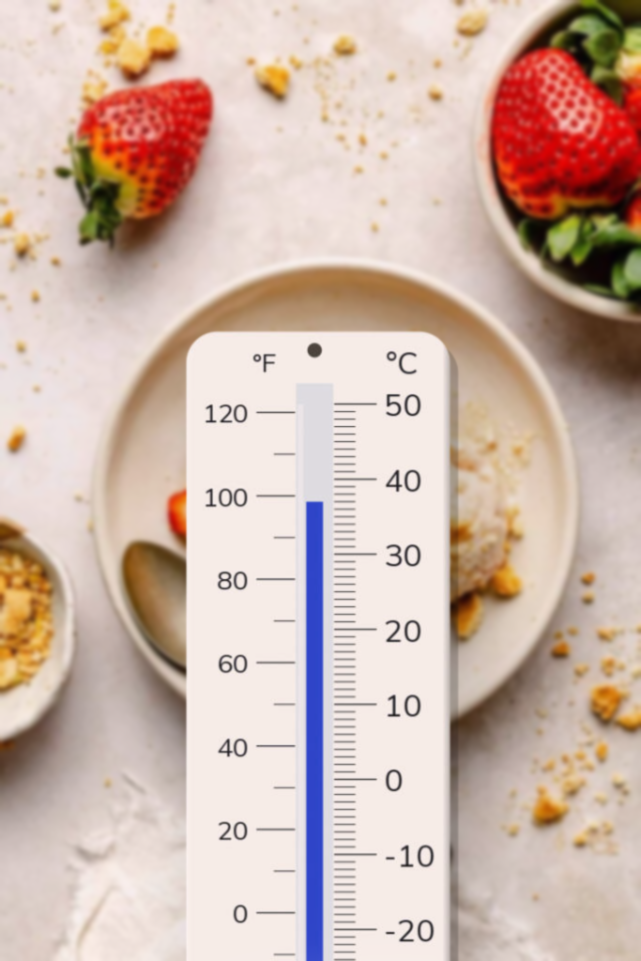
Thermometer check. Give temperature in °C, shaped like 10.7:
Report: 37
